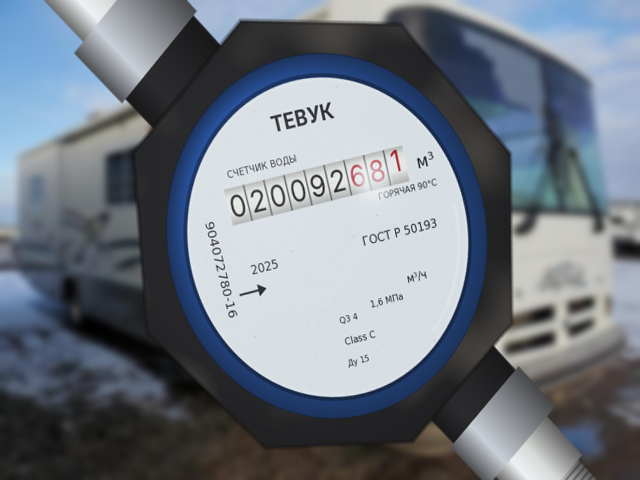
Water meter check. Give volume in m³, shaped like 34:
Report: 20092.681
